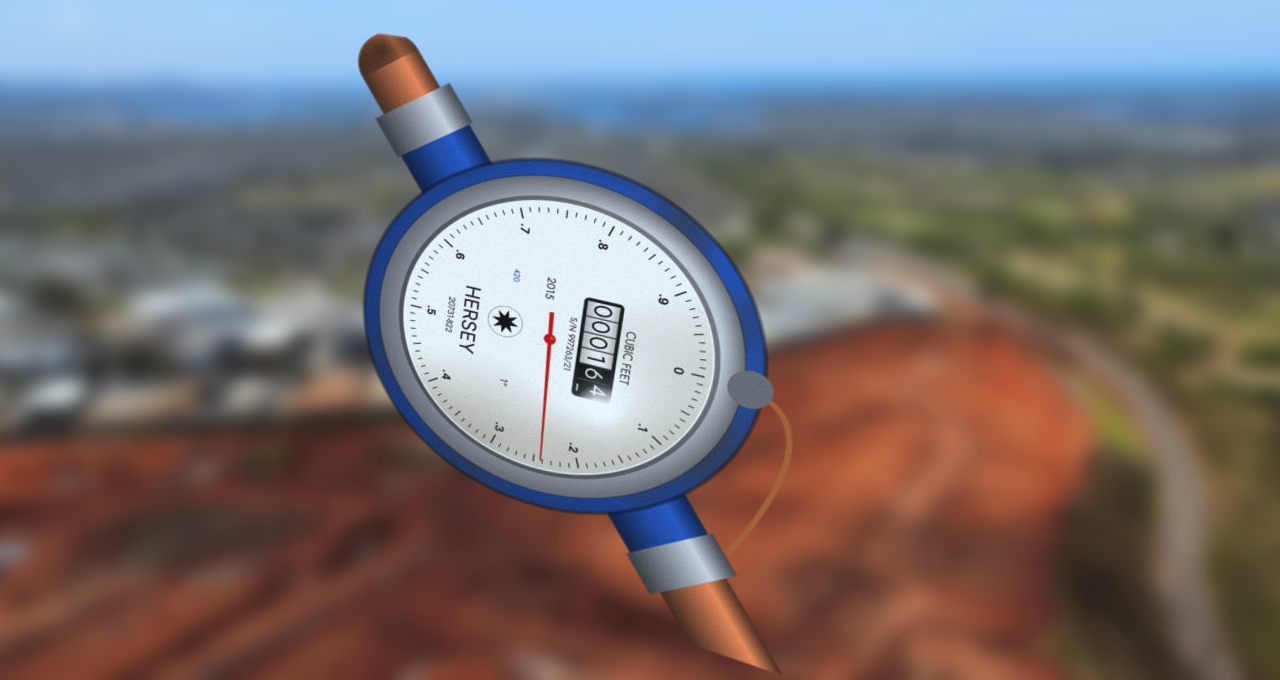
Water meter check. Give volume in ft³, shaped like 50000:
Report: 164.24
